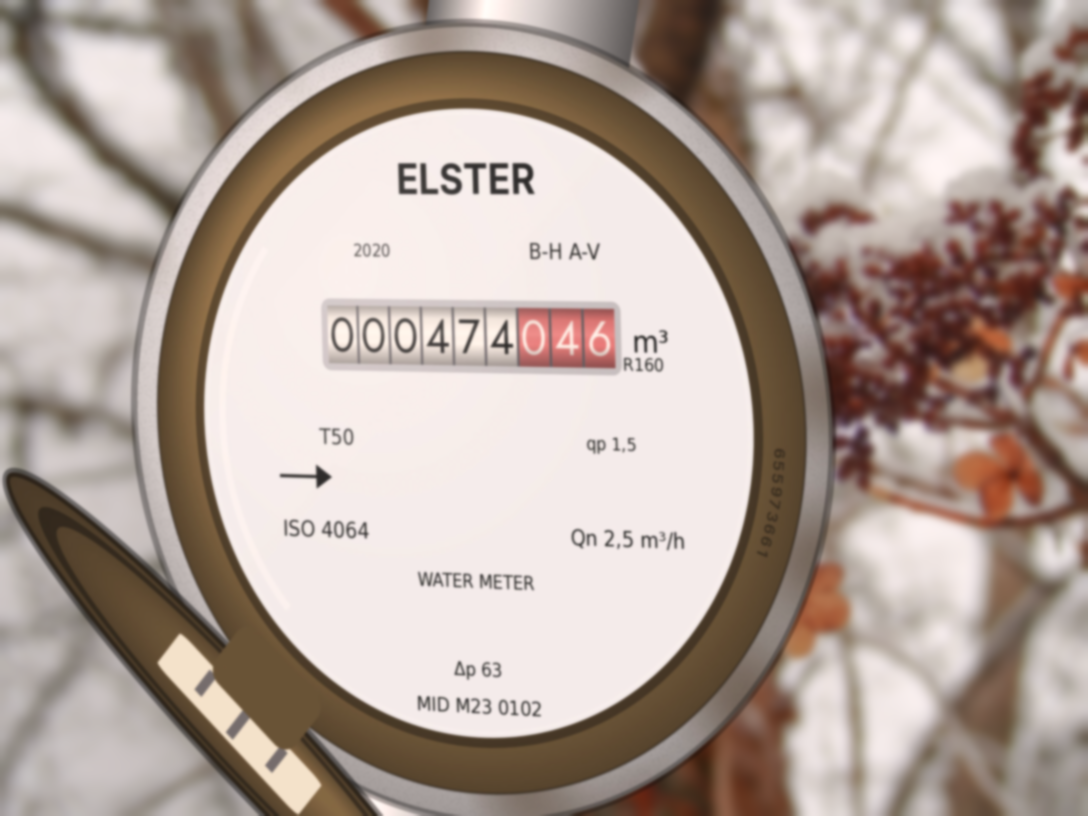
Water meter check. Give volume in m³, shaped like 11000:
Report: 474.046
